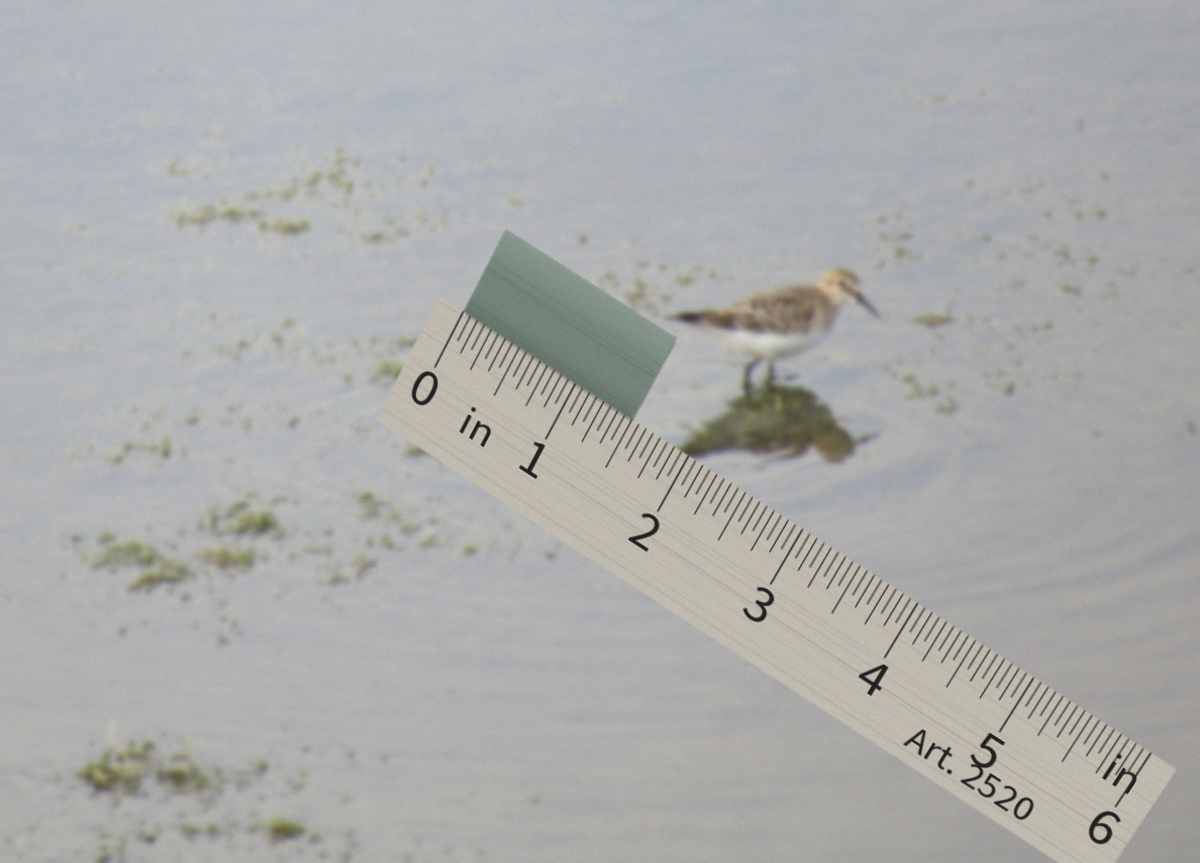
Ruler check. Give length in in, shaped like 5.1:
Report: 1.5
